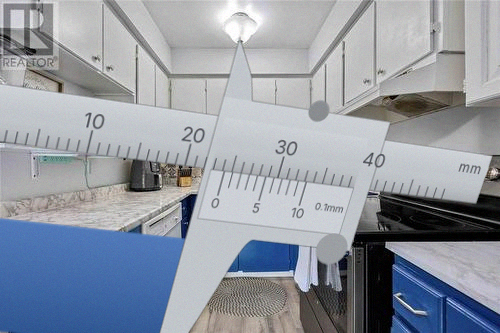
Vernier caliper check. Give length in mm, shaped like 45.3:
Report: 24.2
